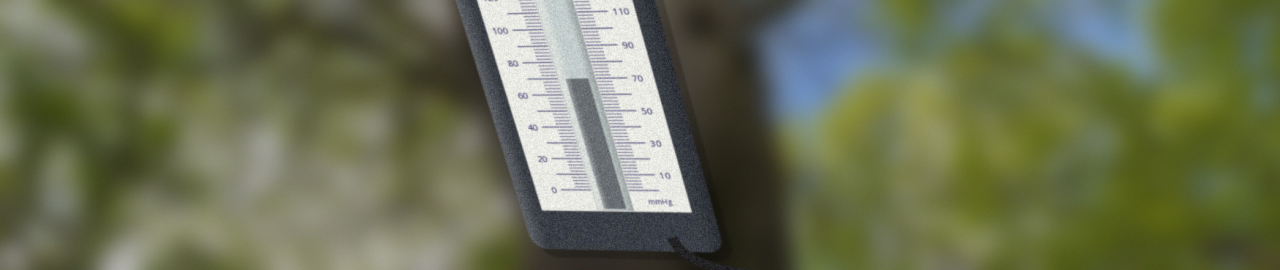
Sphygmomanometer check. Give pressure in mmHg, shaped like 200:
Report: 70
